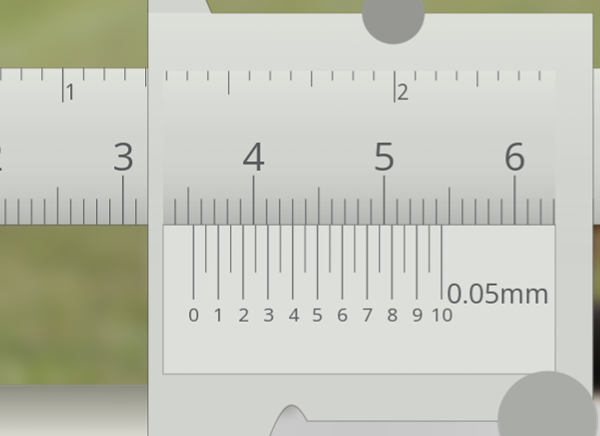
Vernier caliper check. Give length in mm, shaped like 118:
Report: 35.4
